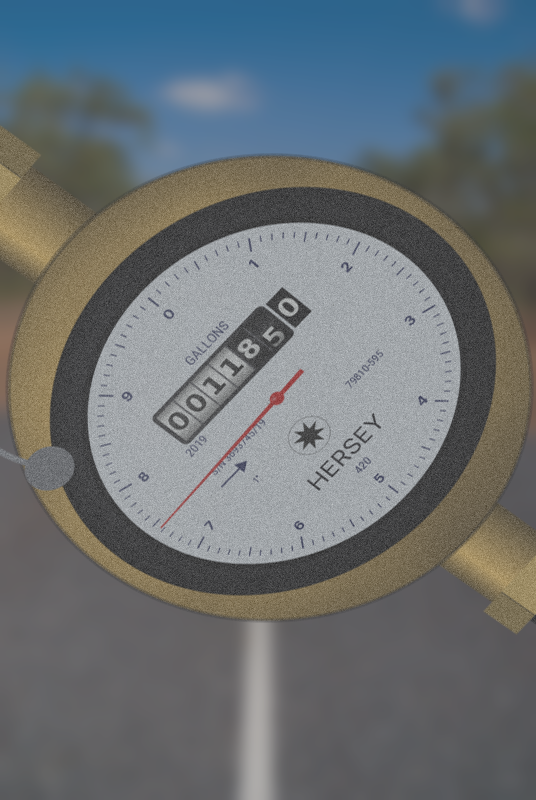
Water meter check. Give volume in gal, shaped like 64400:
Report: 11847.4
